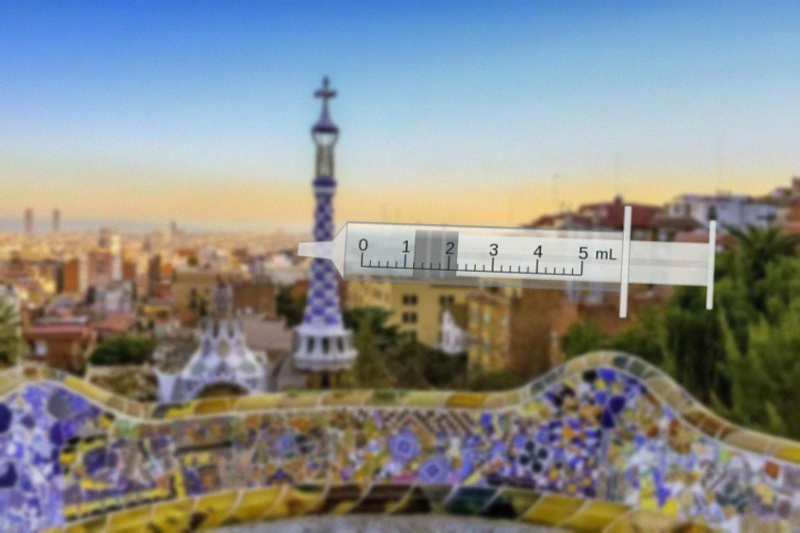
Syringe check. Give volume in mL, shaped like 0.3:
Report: 1.2
